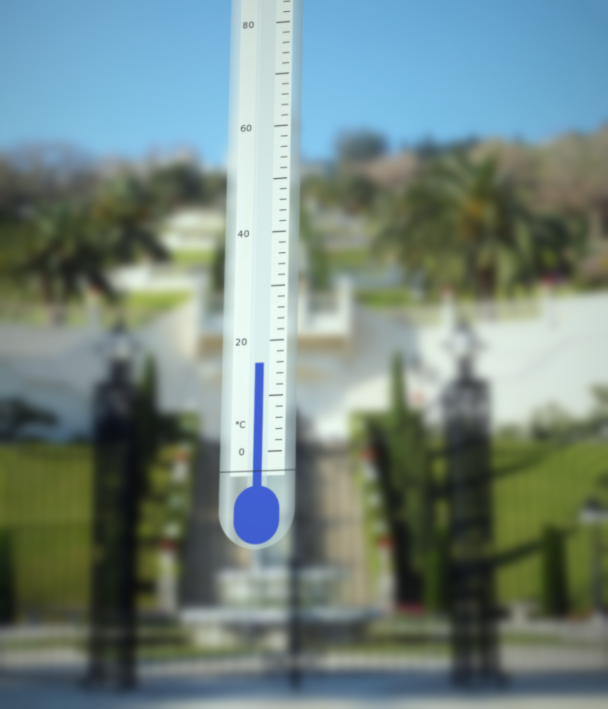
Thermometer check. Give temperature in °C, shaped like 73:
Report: 16
